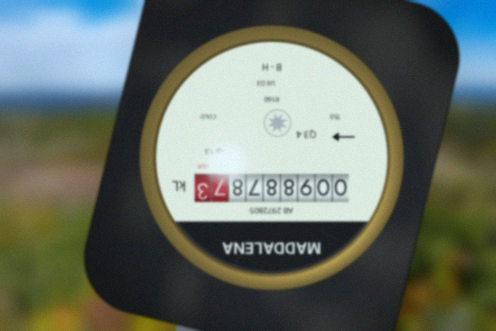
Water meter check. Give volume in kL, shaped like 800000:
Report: 98878.73
